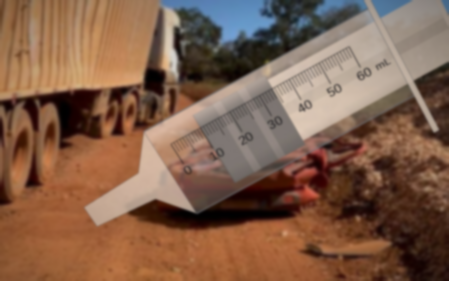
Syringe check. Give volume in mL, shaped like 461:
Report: 10
